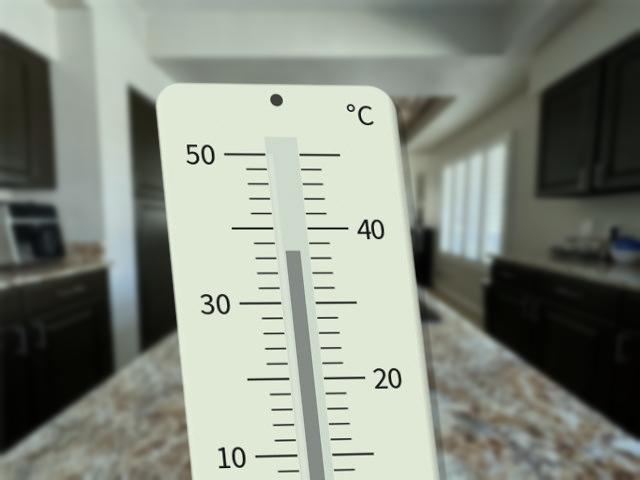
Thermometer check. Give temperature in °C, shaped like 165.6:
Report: 37
